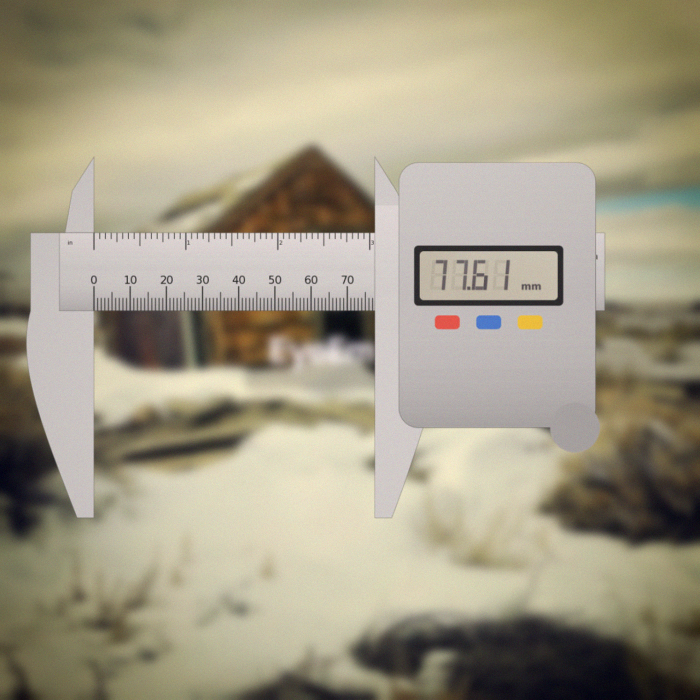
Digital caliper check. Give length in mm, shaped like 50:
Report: 77.61
